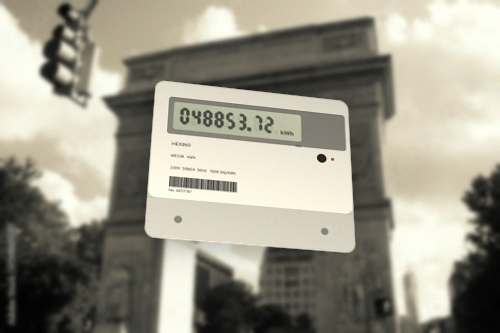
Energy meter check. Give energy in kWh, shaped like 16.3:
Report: 48853.72
